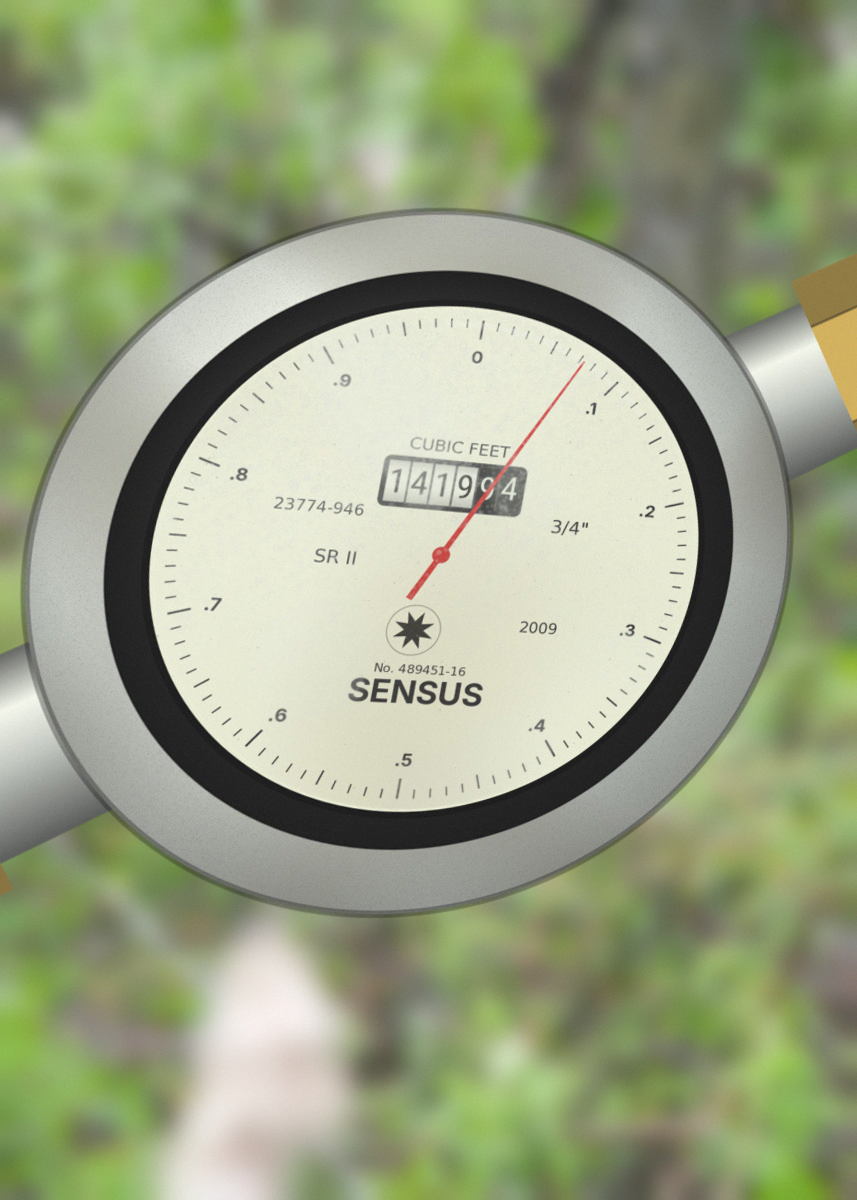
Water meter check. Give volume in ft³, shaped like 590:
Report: 141994.07
